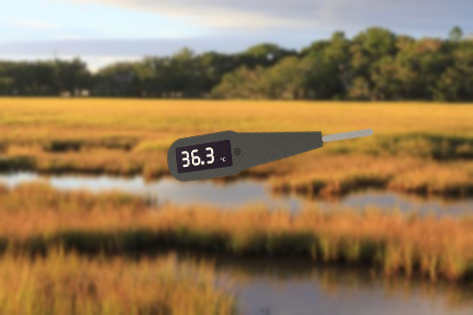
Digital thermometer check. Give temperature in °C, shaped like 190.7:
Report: 36.3
